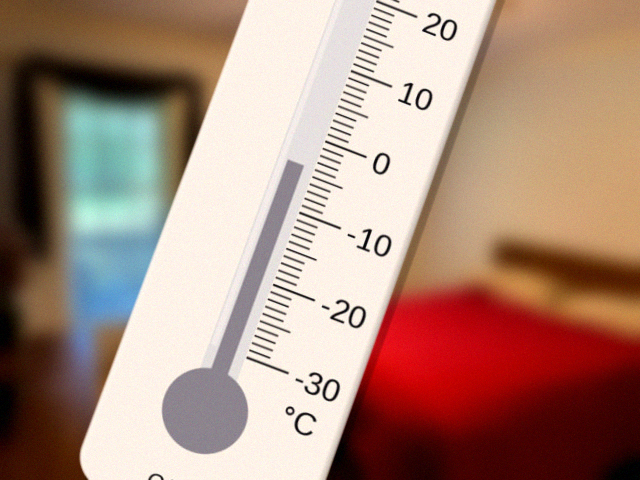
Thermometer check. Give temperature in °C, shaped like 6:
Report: -4
